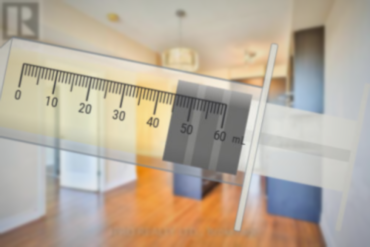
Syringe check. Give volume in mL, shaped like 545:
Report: 45
